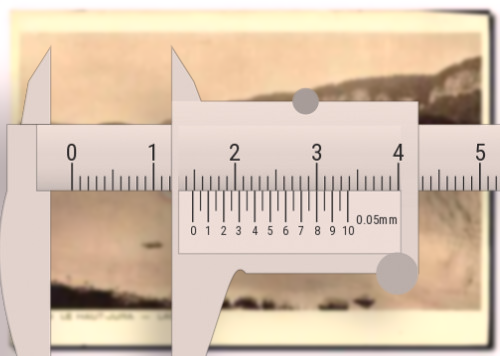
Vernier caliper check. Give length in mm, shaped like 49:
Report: 14.8
